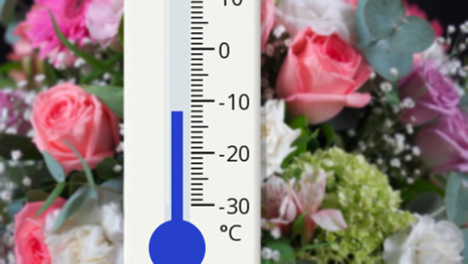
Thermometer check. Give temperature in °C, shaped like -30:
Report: -12
